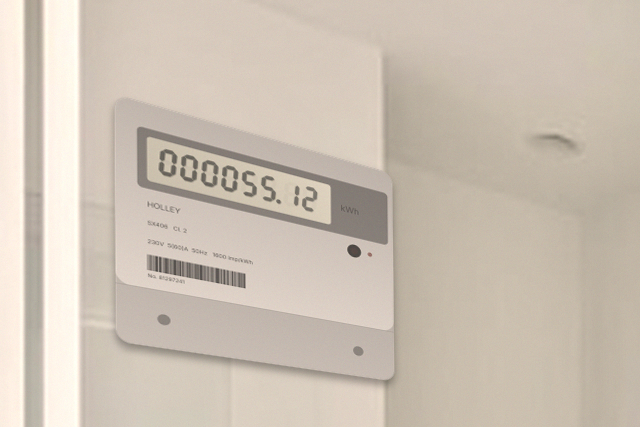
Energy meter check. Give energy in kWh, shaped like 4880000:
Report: 55.12
